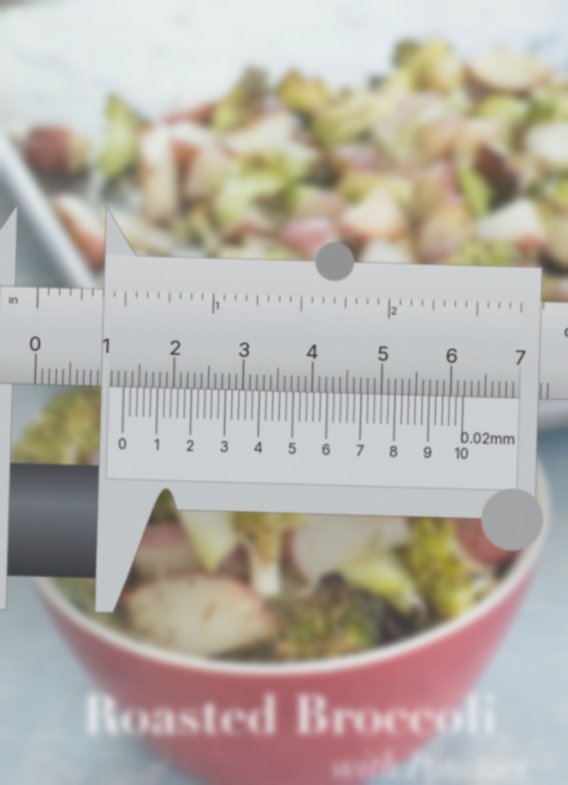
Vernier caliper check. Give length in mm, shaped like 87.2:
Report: 12.8
